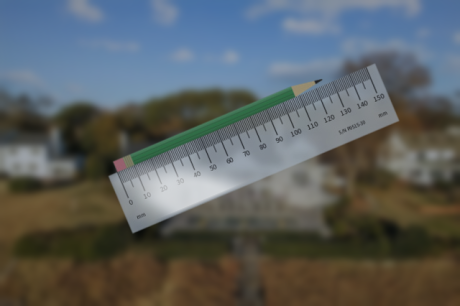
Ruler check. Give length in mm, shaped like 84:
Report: 125
